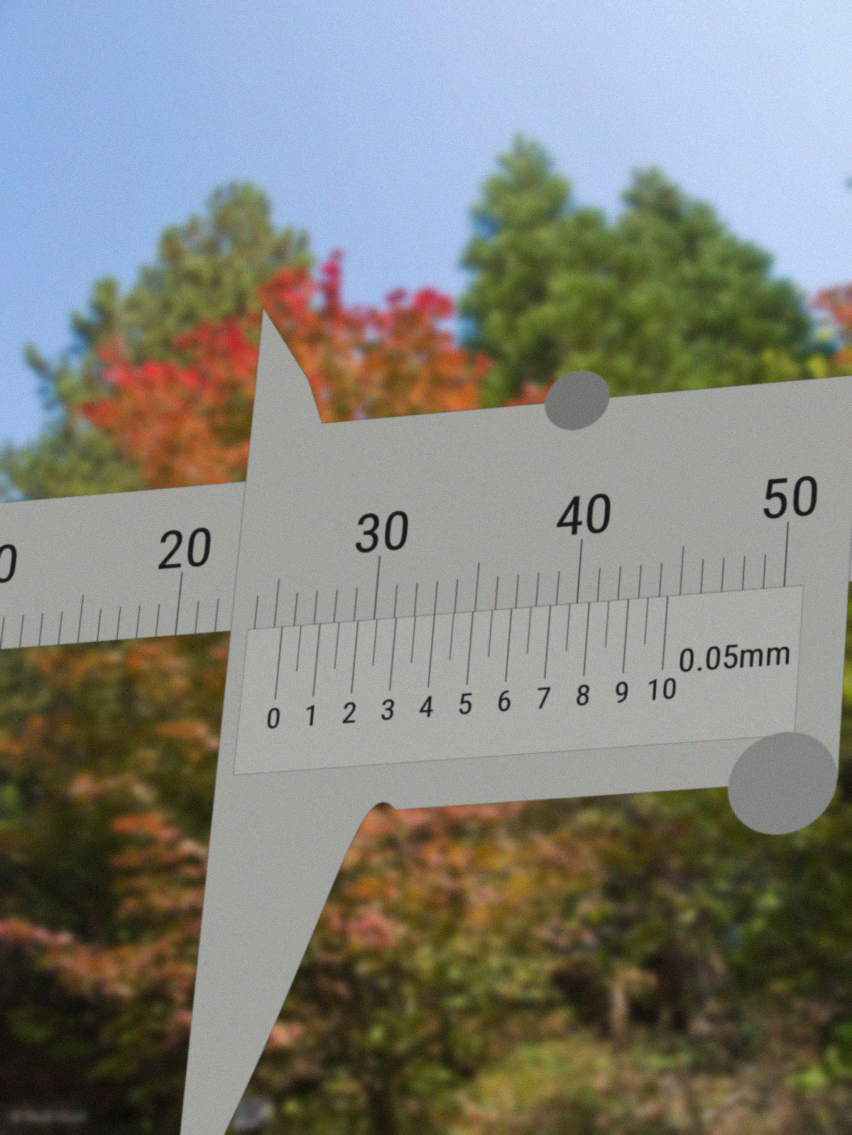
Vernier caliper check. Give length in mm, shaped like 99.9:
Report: 25.4
